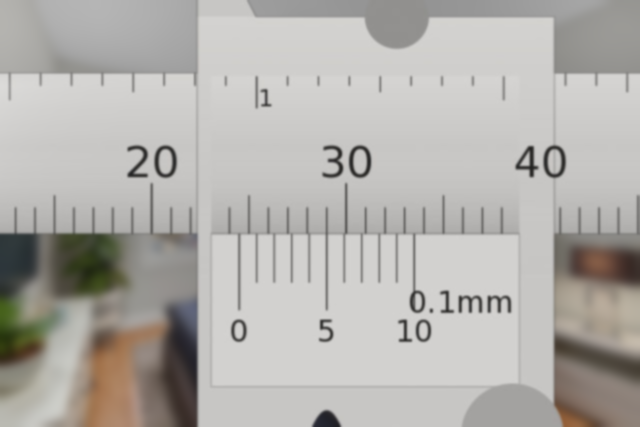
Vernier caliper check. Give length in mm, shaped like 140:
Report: 24.5
